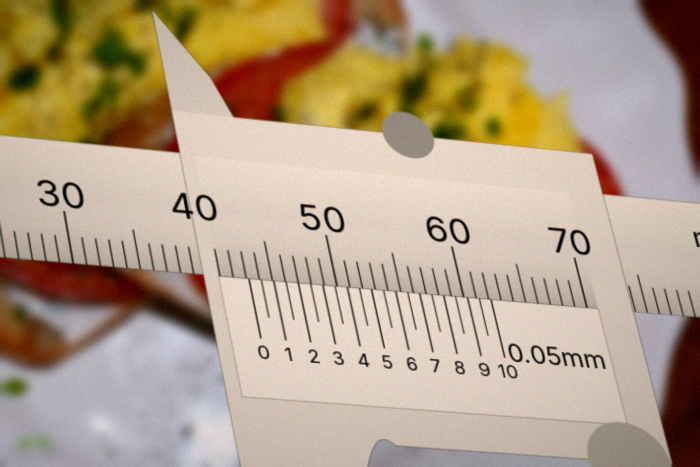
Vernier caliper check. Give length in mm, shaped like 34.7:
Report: 43.2
